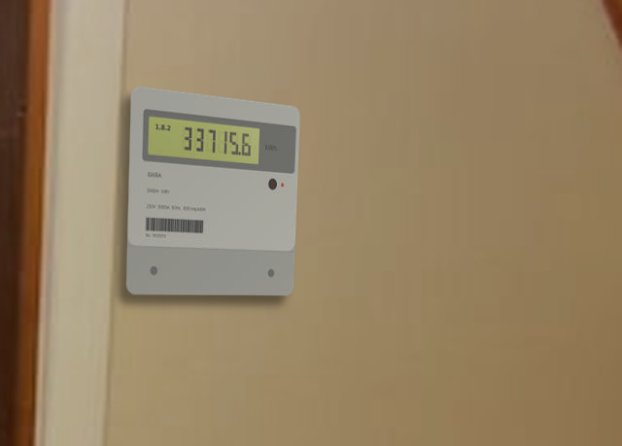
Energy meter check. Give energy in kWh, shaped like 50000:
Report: 33715.6
